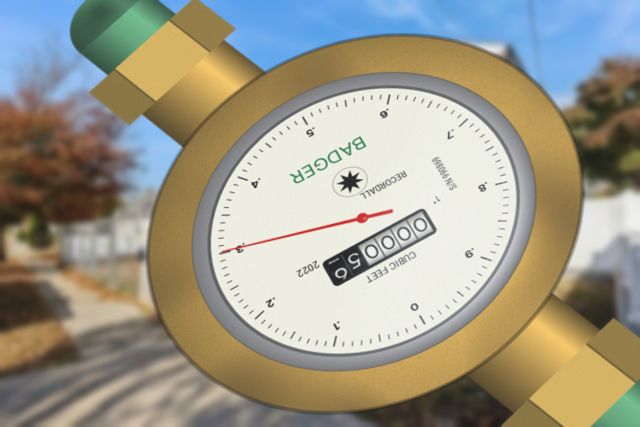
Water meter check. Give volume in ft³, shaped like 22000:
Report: 56.30
